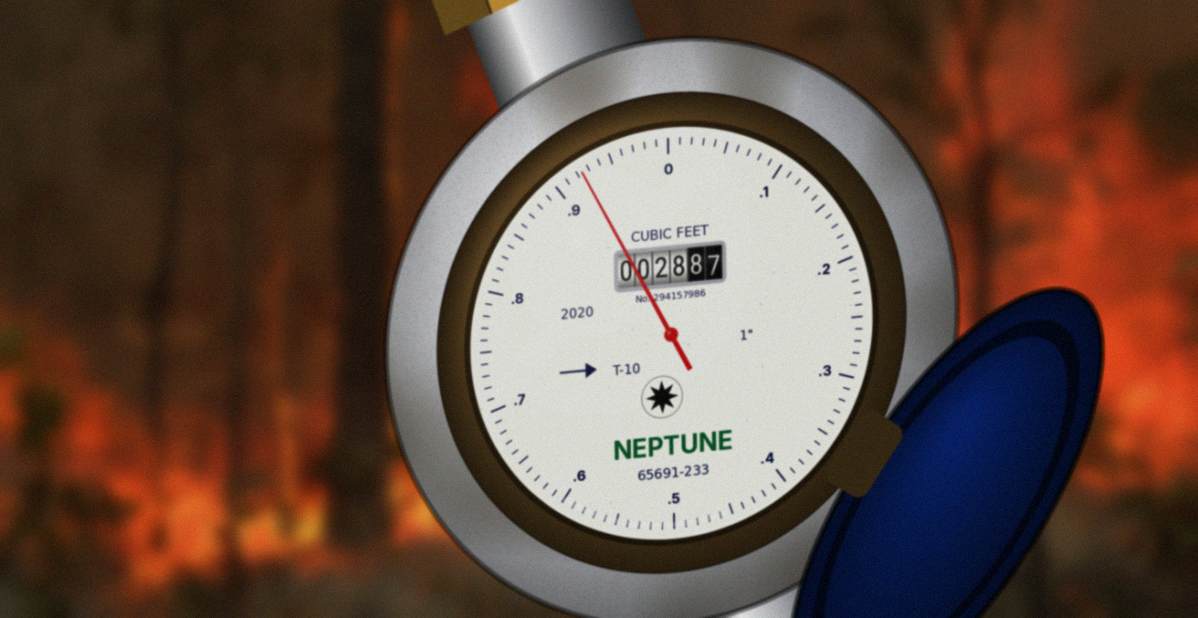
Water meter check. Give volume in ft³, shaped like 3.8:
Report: 2886.92
